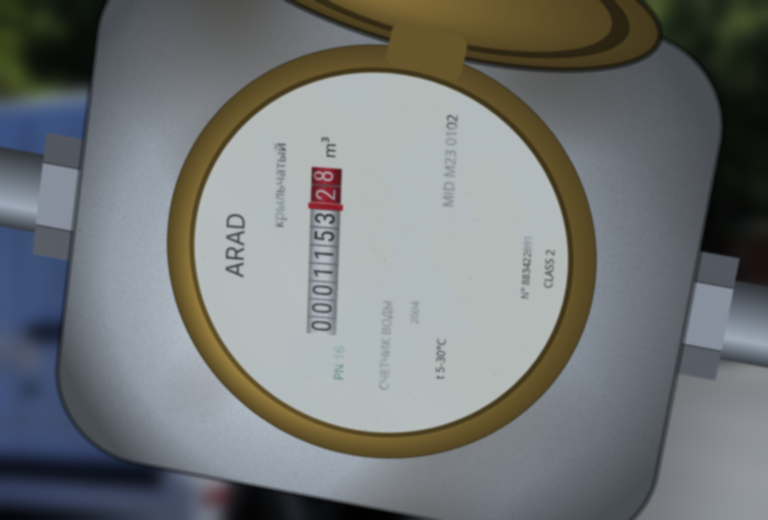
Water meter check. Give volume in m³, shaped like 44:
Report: 1153.28
